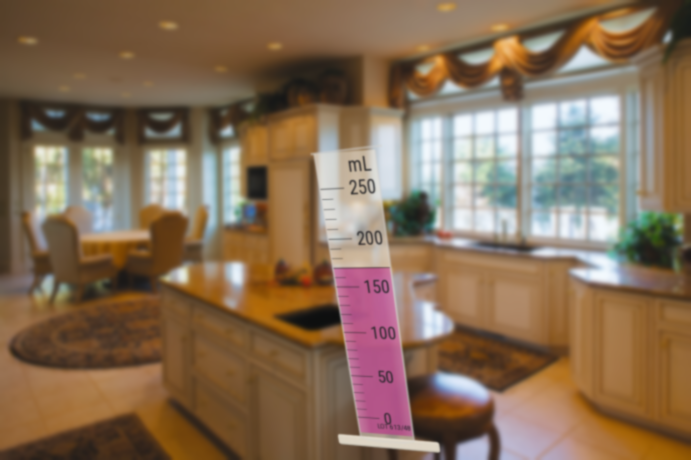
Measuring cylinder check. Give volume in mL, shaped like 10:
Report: 170
